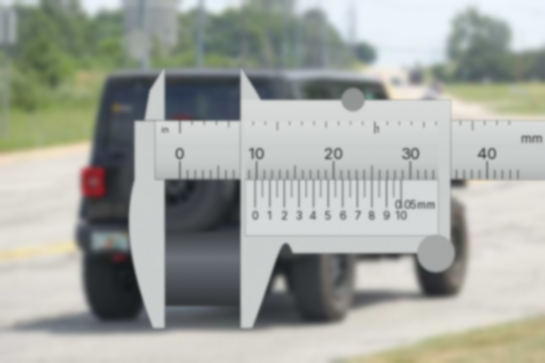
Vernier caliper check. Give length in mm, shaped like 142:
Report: 9.8
